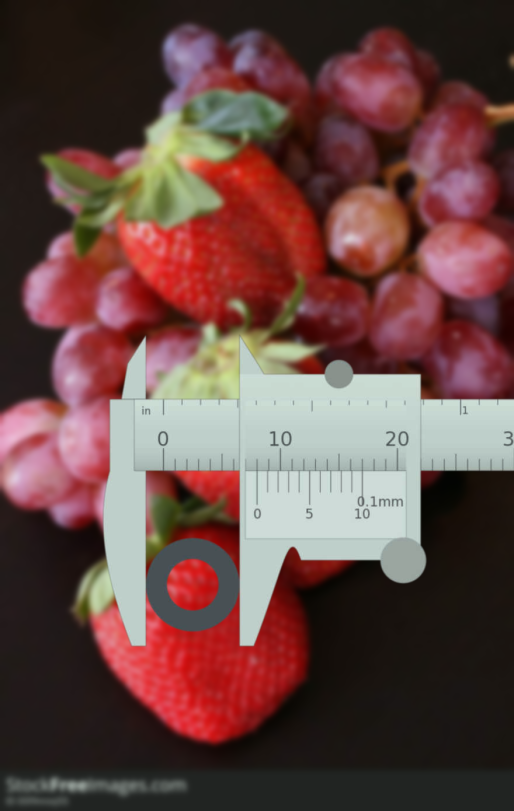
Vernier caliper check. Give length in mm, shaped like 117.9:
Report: 8.0
